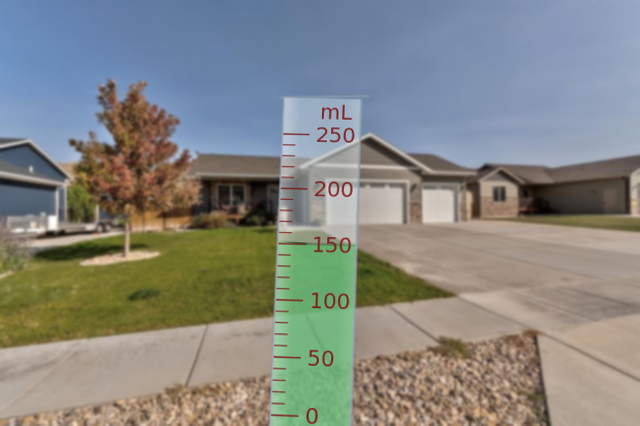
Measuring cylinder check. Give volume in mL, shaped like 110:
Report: 150
